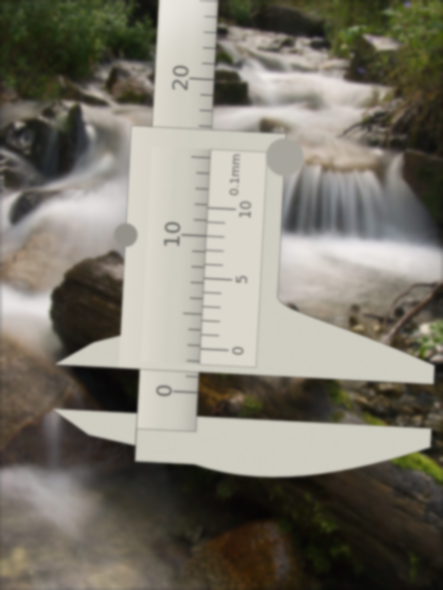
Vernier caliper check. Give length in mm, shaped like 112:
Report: 2.8
